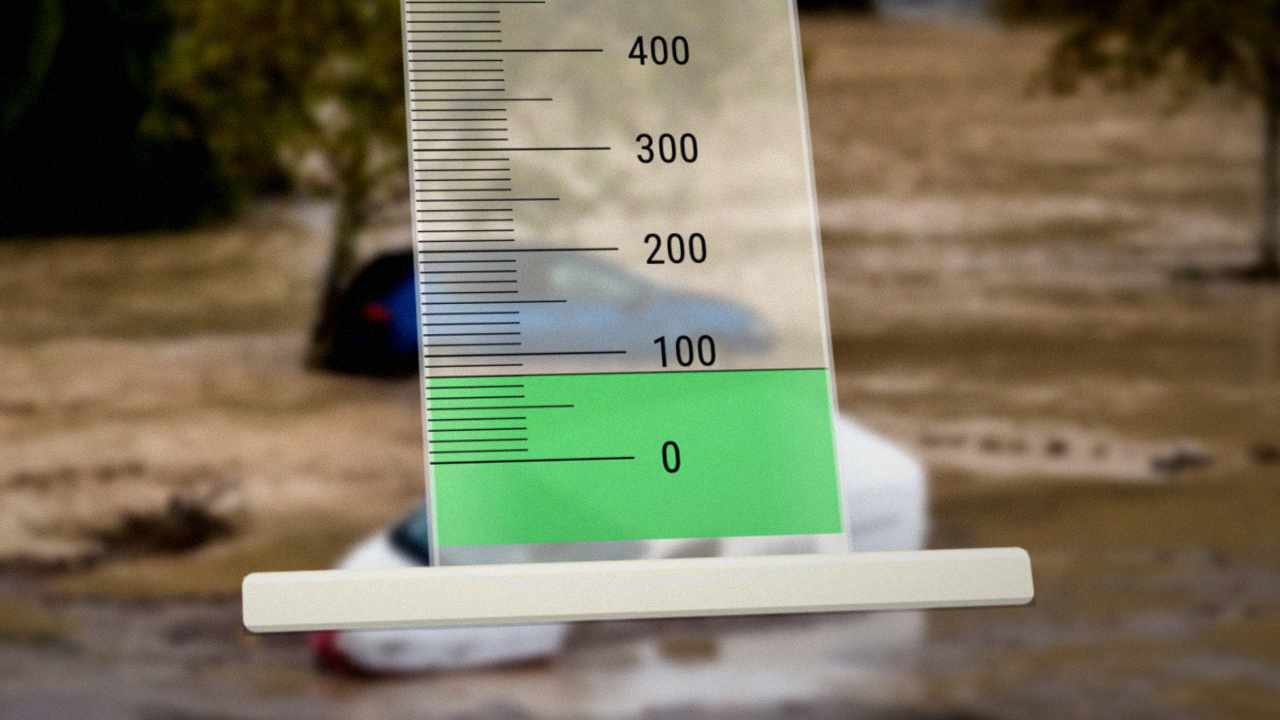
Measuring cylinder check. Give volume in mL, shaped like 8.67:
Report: 80
